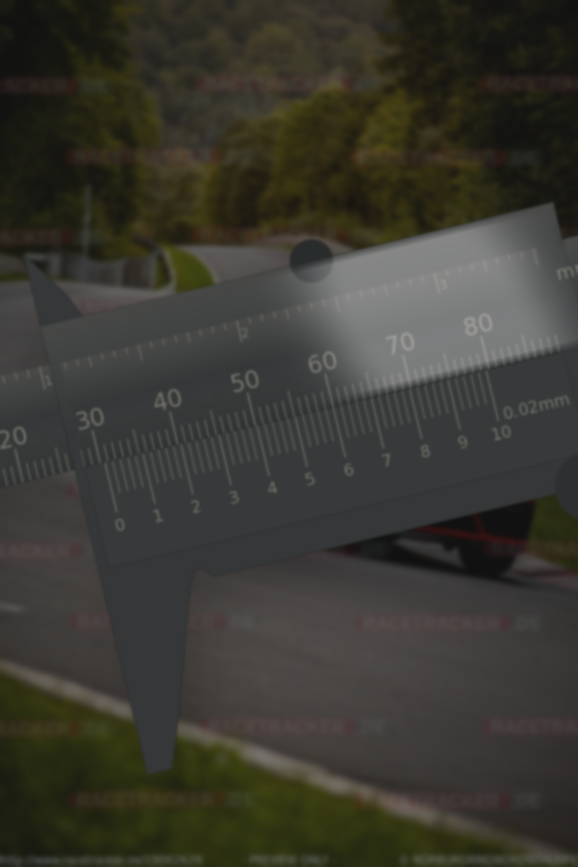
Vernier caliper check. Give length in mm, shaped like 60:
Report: 30.6
